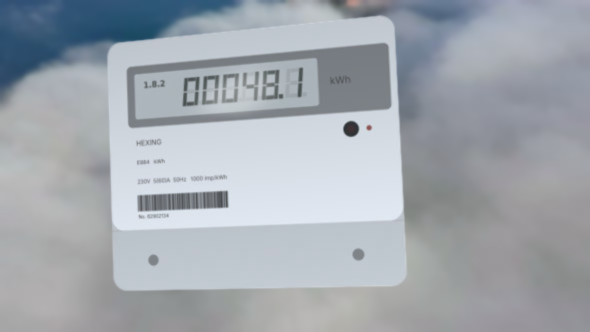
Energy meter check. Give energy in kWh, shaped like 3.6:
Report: 48.1
